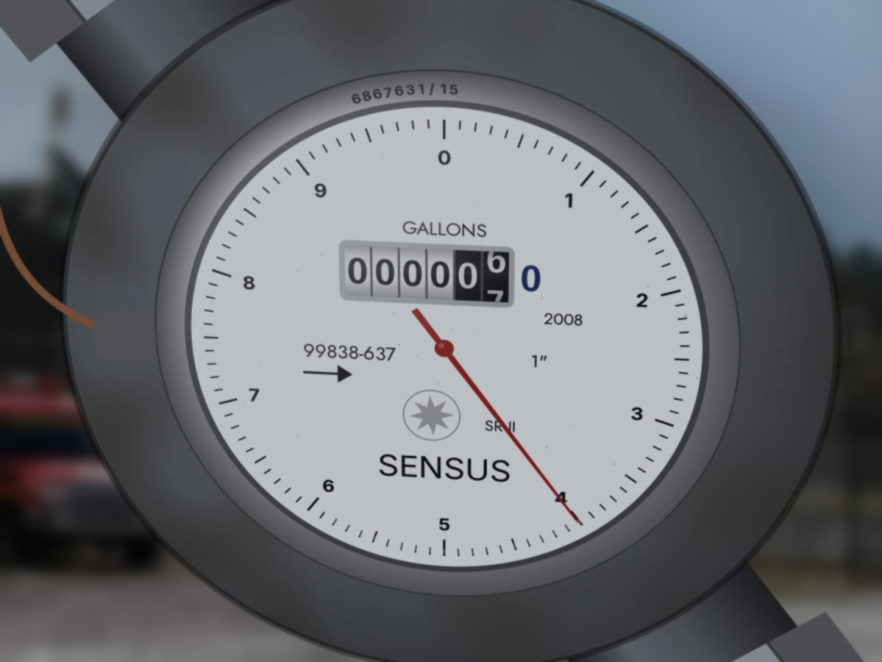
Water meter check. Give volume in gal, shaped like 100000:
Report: 64.0
